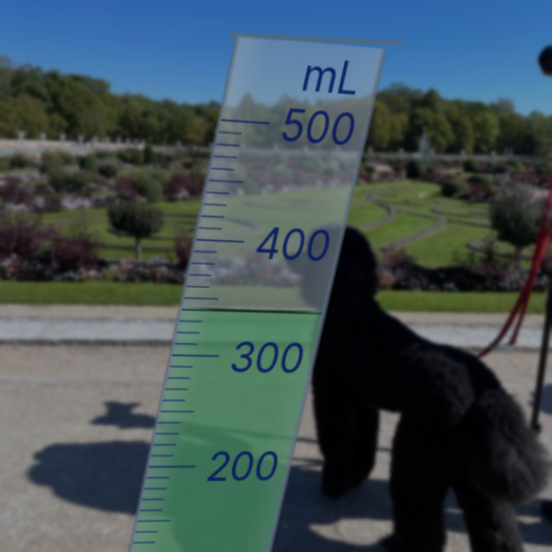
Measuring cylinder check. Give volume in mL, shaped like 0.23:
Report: 340
